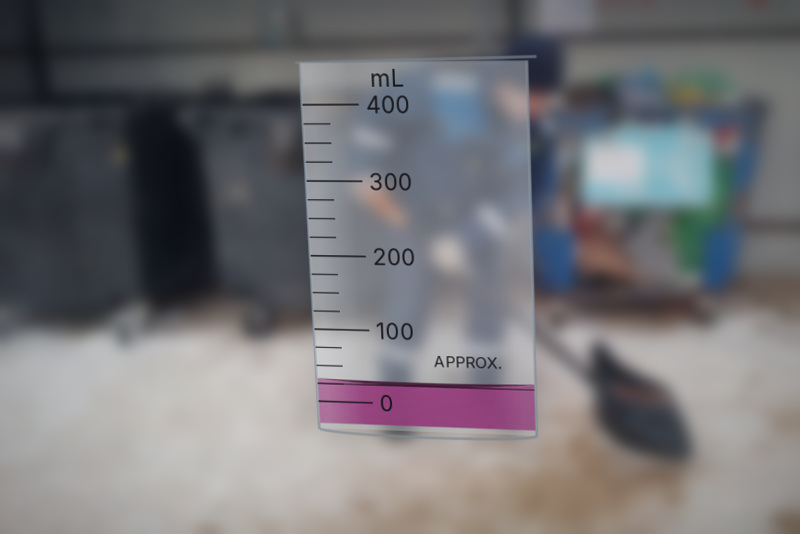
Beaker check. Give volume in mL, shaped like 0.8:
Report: 25
